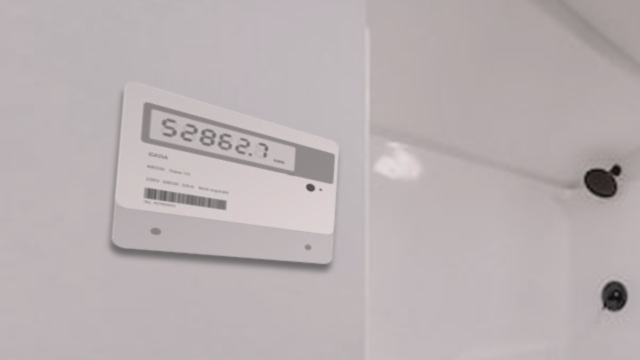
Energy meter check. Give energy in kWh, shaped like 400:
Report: 52862.7
